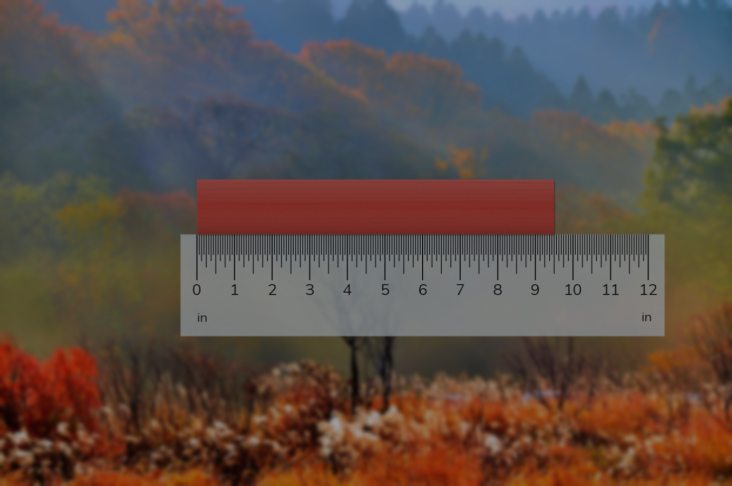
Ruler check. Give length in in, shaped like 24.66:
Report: 9.5
